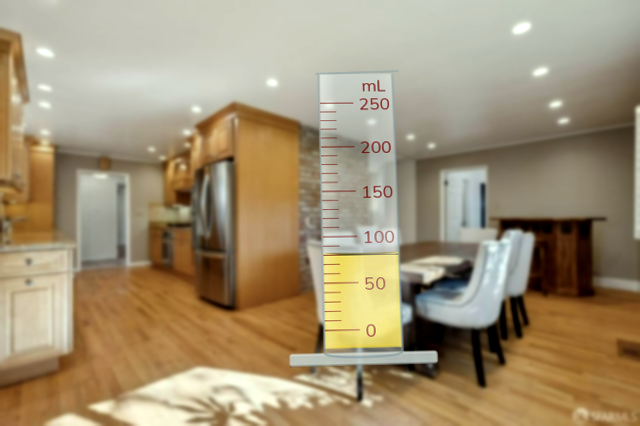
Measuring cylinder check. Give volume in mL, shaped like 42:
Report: 80
